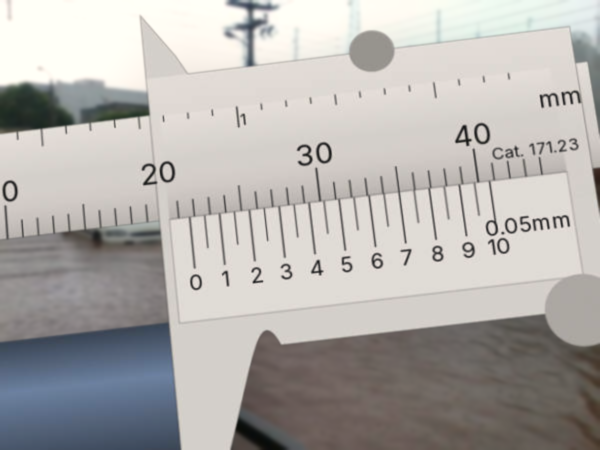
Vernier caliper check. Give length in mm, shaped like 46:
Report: 21.7
